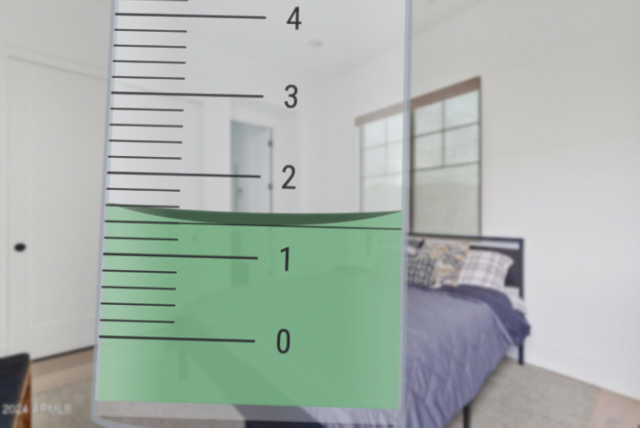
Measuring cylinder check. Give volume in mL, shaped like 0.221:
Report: 1.4
